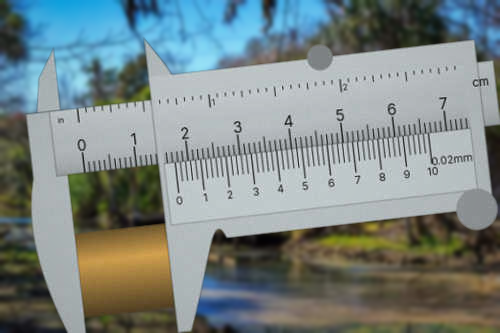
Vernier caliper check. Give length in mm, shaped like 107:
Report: 17.5
